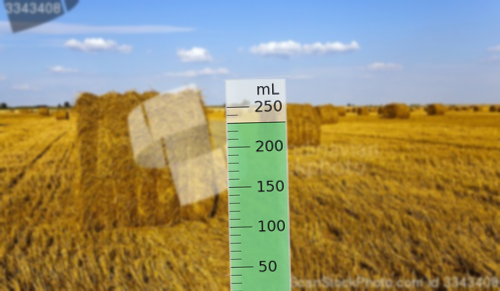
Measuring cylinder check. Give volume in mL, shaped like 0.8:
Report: 230
